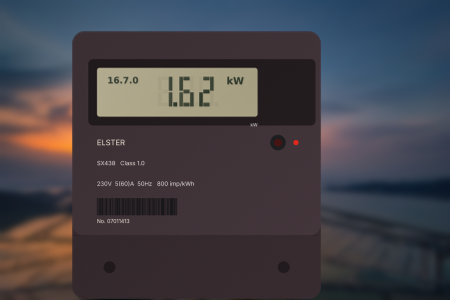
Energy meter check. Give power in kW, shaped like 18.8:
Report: 1.62
